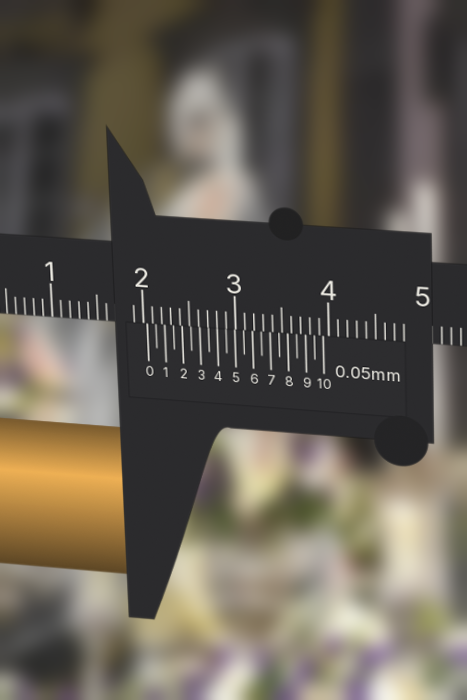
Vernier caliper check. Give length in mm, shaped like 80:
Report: 20.4
